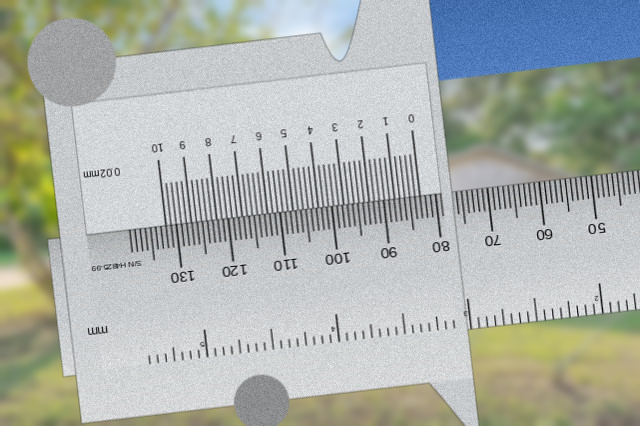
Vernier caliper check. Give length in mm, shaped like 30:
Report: 83.0
